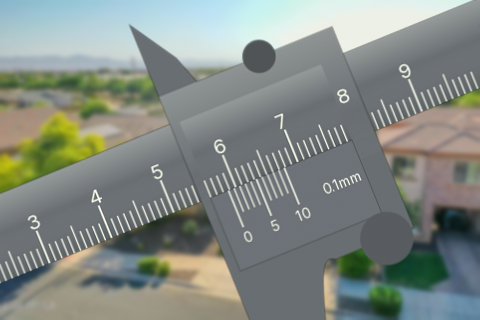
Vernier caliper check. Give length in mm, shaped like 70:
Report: 58.8
